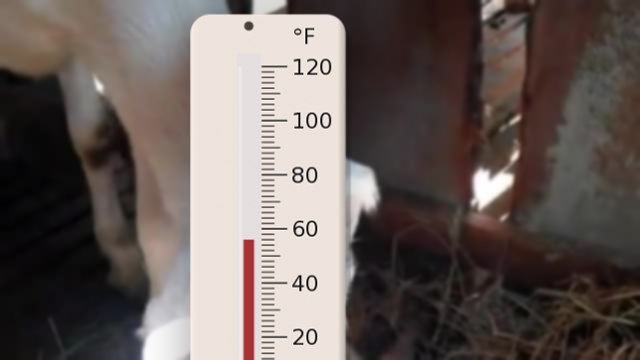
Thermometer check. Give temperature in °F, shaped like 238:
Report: 56
